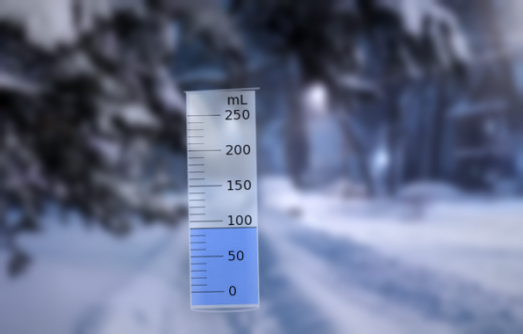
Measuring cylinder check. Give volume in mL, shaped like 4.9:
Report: 90
